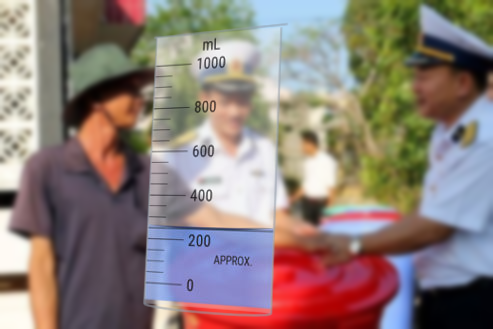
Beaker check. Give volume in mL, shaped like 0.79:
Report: 250
